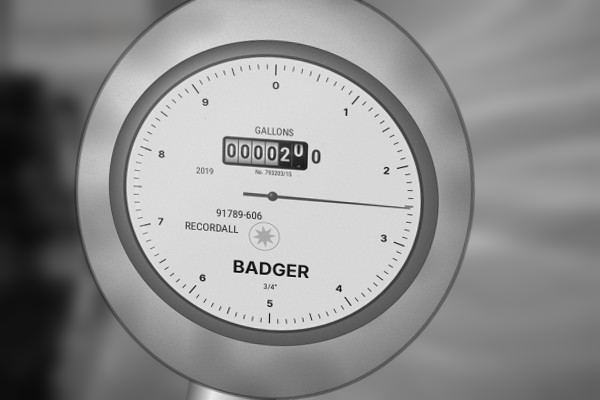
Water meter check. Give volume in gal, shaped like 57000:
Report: 202.5
